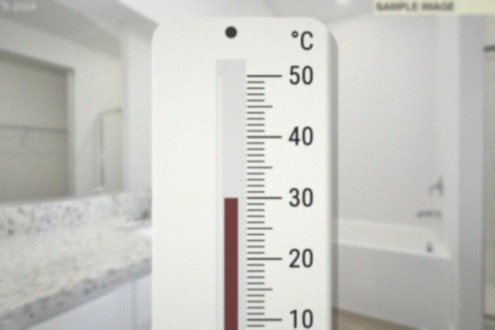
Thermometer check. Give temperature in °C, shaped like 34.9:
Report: 30
